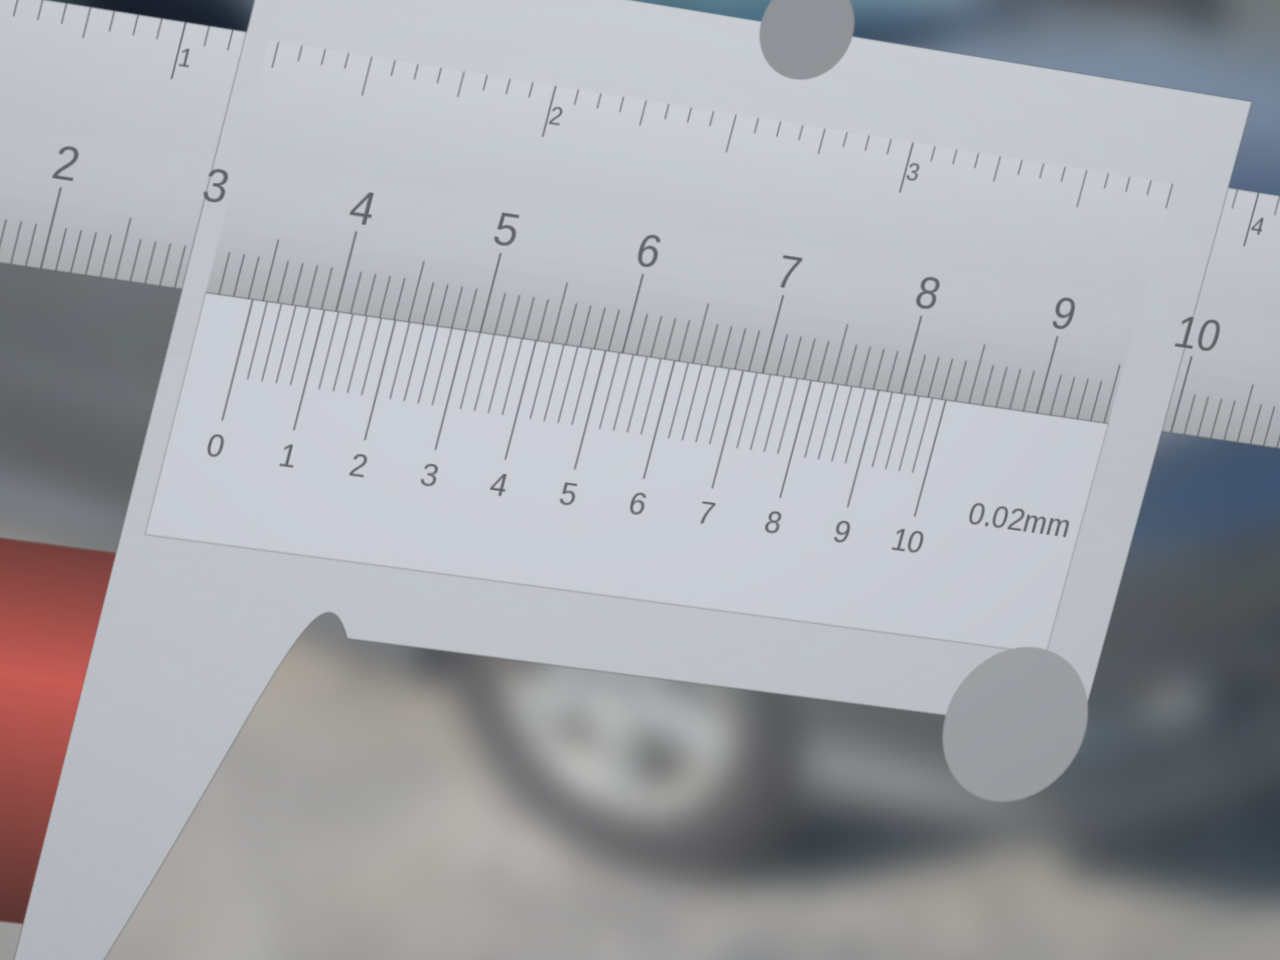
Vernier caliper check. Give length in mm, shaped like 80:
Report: 34.3
